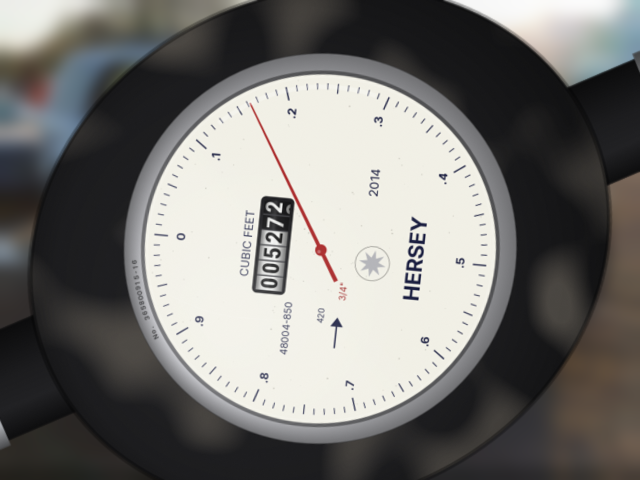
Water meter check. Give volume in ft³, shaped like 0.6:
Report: 5272.16
